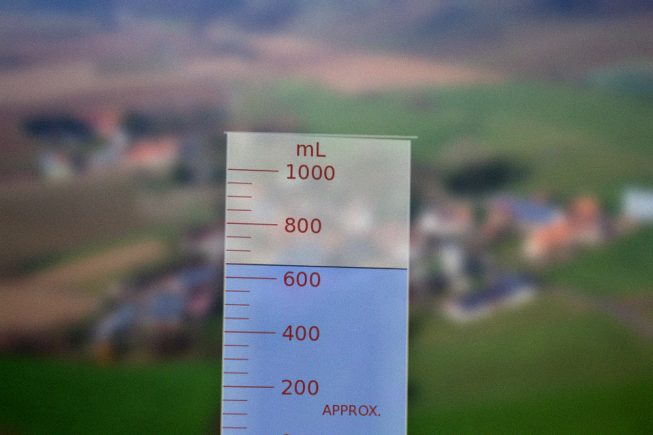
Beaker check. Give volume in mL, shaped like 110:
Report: 650
